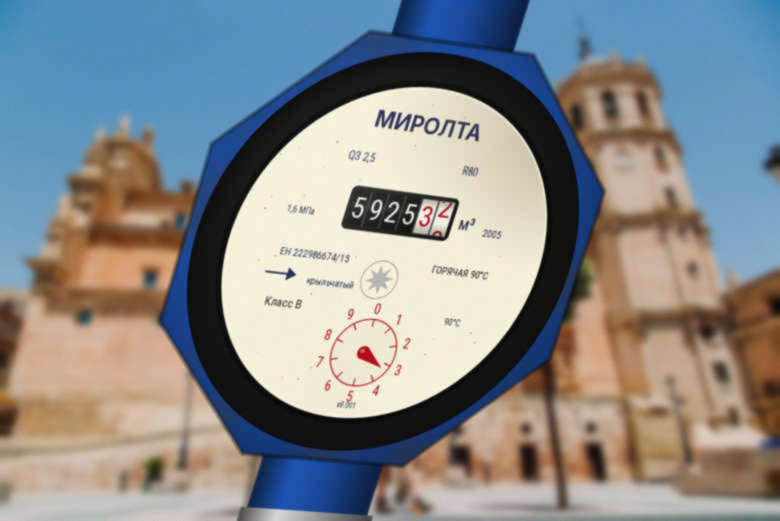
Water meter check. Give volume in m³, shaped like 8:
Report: 5925.323
